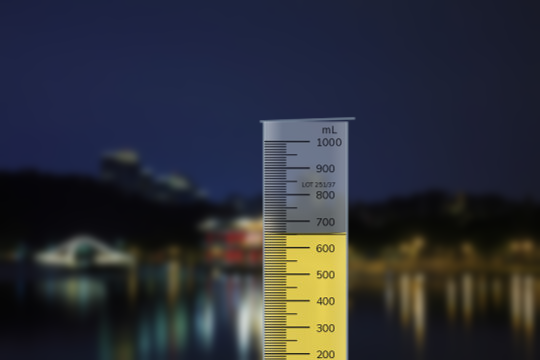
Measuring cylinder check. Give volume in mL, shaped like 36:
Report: 650
